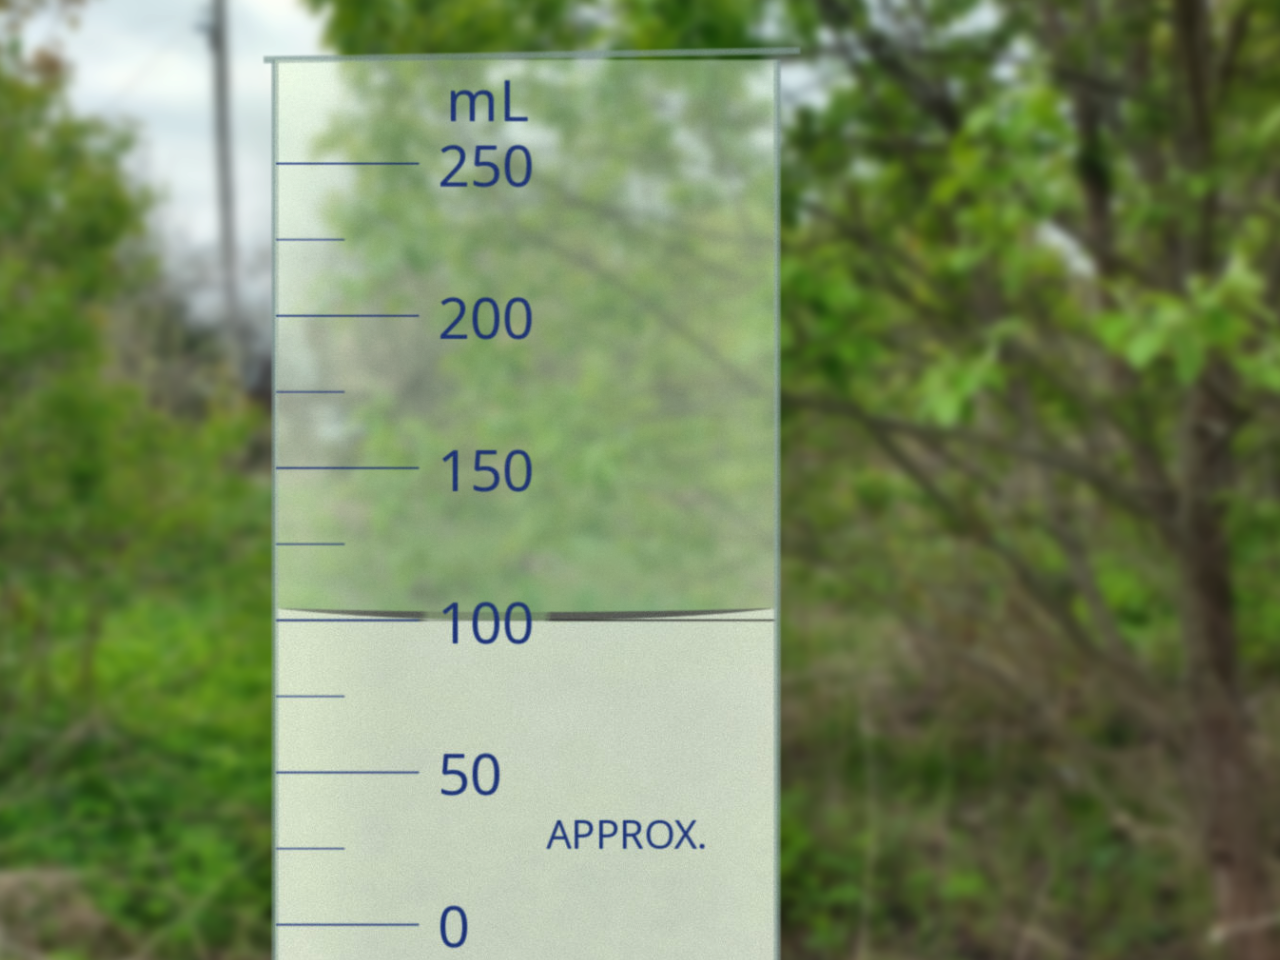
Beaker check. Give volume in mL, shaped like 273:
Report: 100
